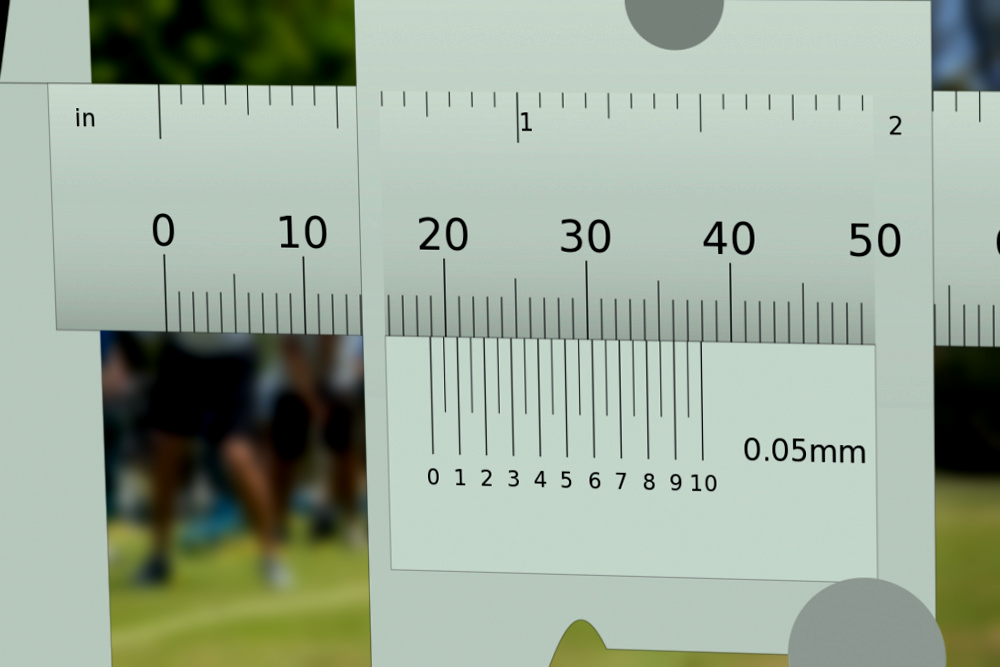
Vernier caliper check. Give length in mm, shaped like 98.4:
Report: 18.9
